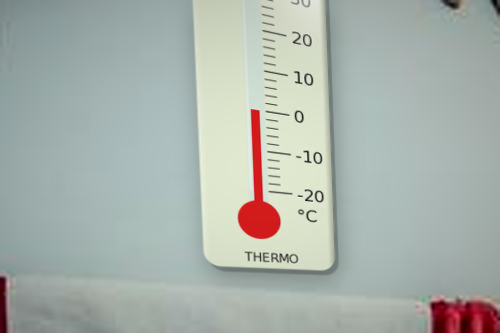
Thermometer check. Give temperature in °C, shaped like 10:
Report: 0
